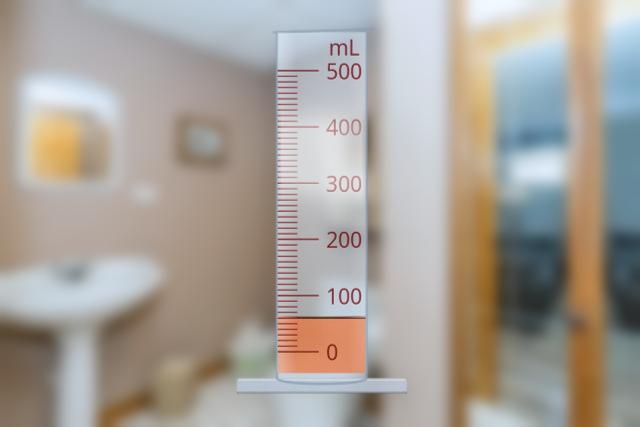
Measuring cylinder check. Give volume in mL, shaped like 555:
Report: 60
